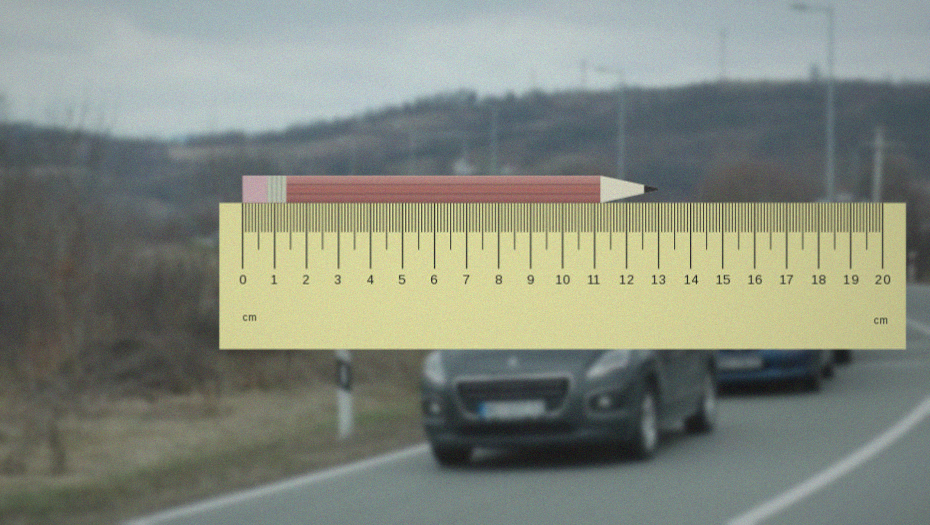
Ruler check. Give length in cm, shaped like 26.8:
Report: 13
